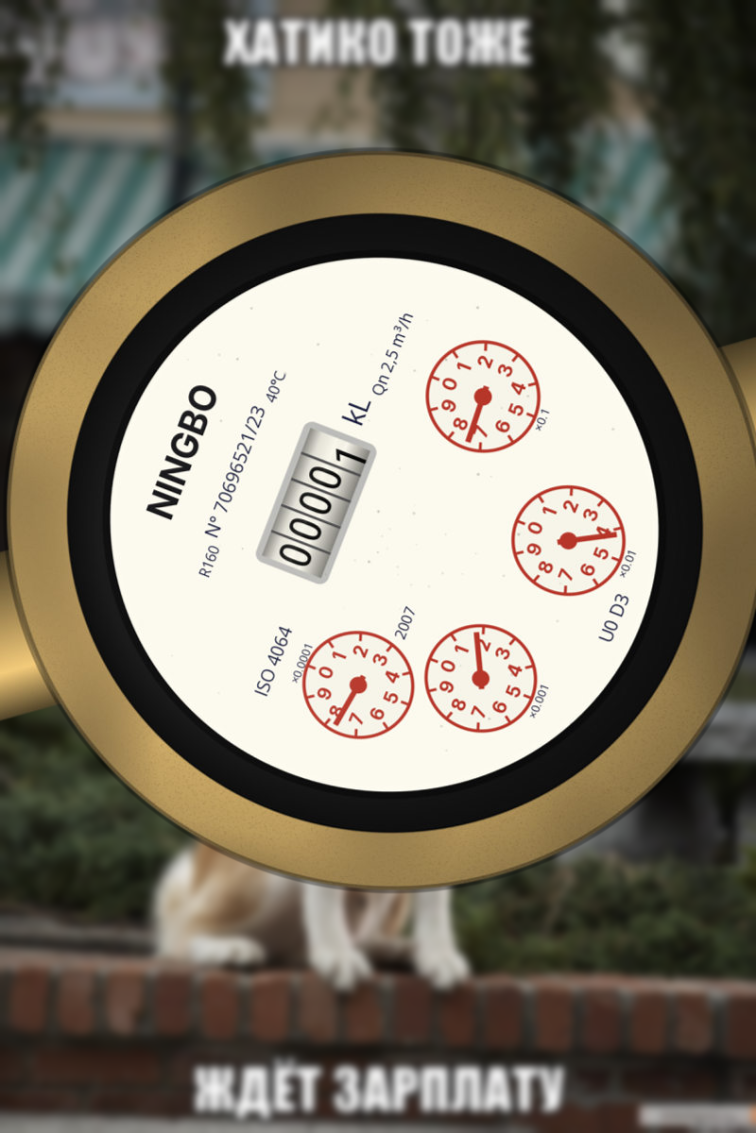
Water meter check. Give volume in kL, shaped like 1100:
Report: 0.7417
